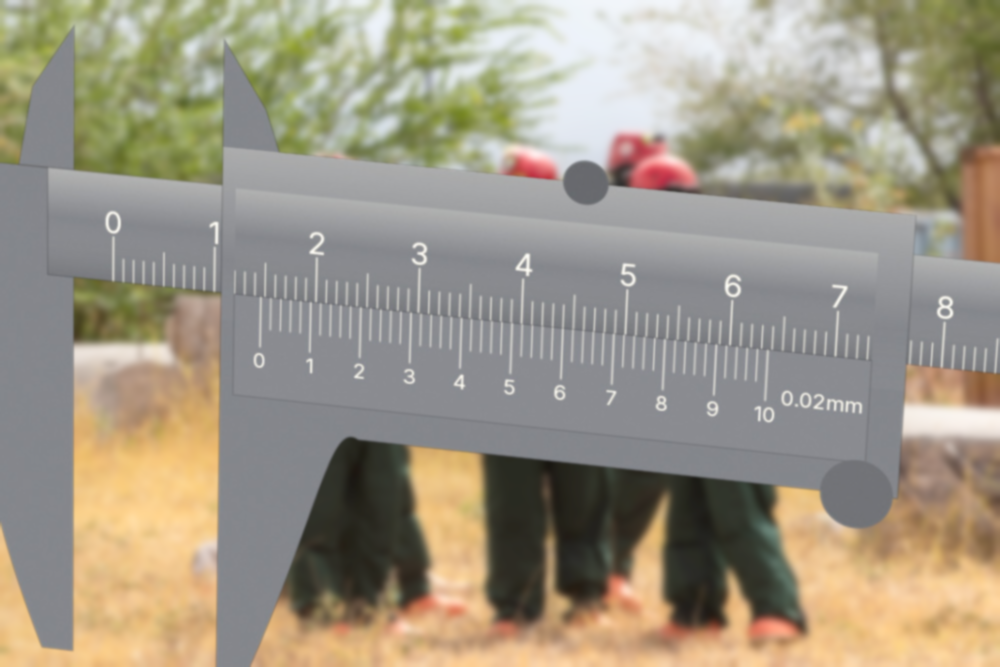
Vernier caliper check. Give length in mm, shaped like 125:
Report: 14.6
